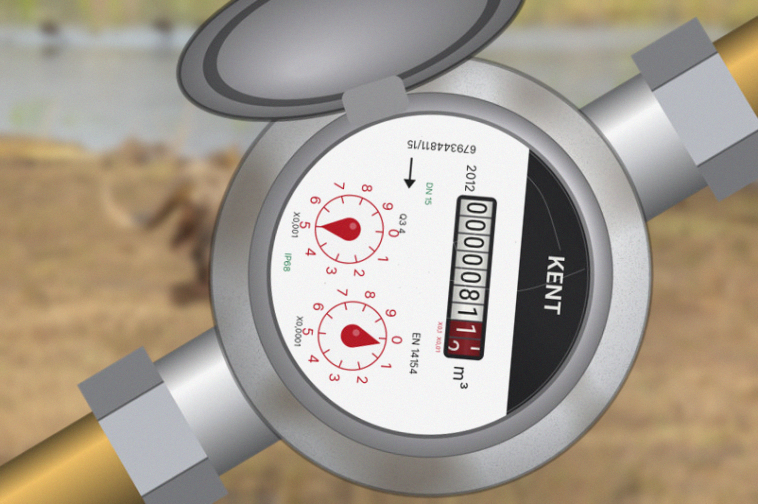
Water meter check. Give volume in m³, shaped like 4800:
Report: 81.1150
